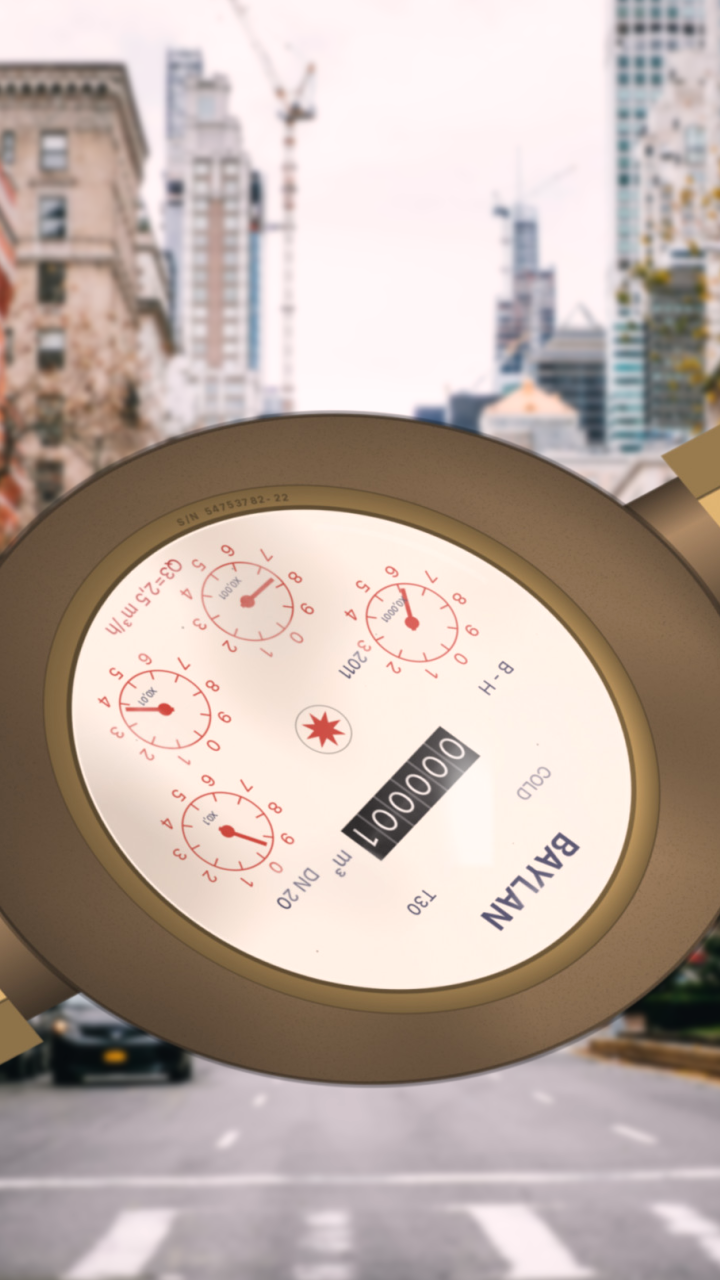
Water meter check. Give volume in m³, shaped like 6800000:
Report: 0.9376
